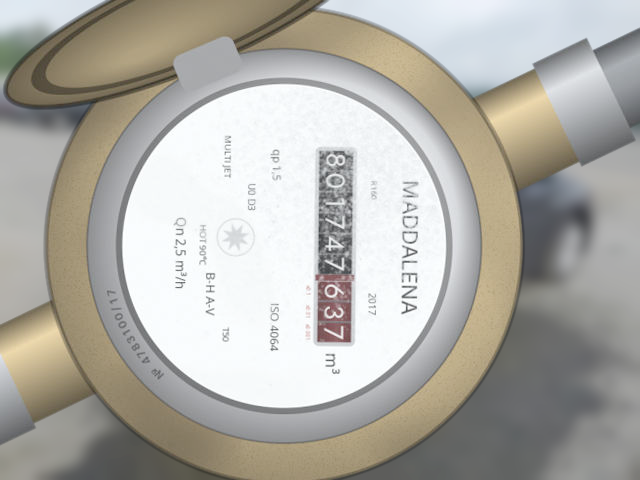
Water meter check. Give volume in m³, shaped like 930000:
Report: 801747.637
